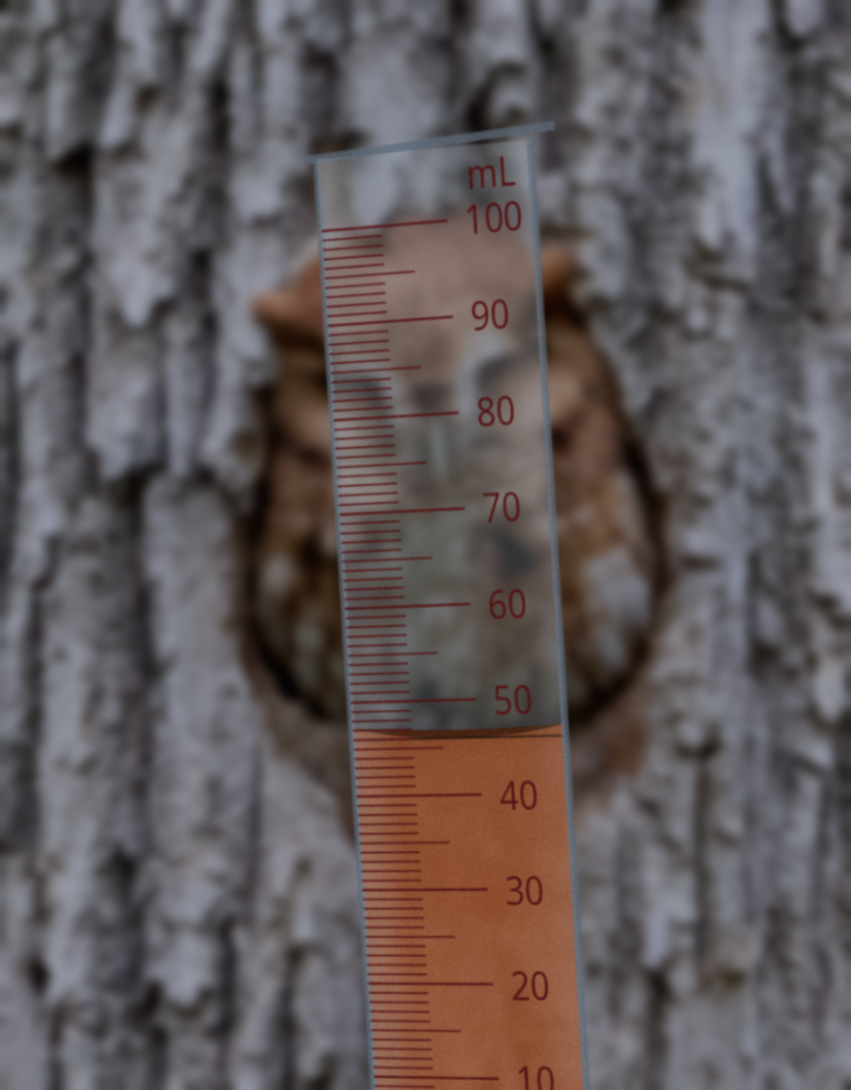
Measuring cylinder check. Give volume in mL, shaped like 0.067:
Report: 46
